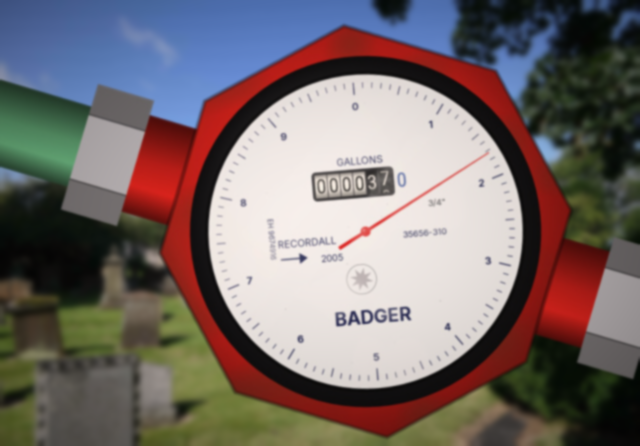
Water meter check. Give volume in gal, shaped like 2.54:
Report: 371.7
